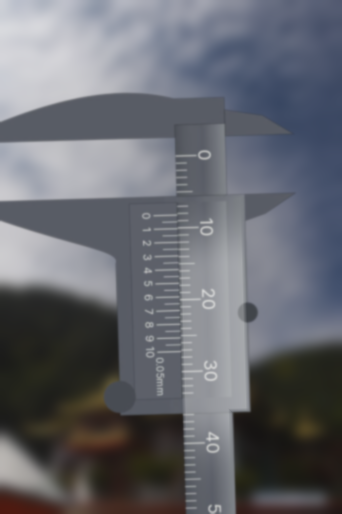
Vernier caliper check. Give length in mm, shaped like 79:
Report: 8.2
